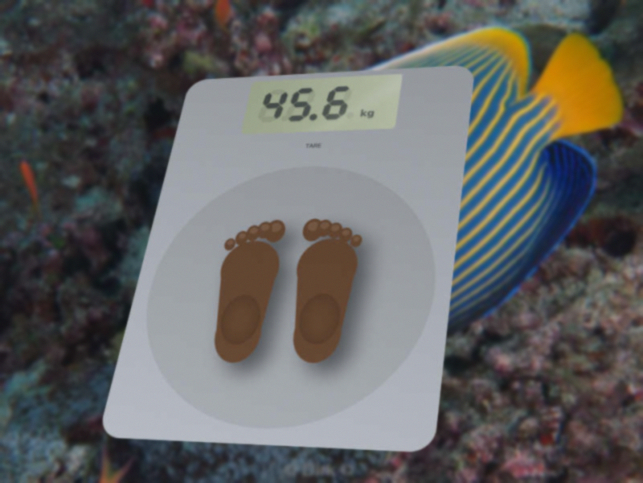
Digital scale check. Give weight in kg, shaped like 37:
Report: 45.6
